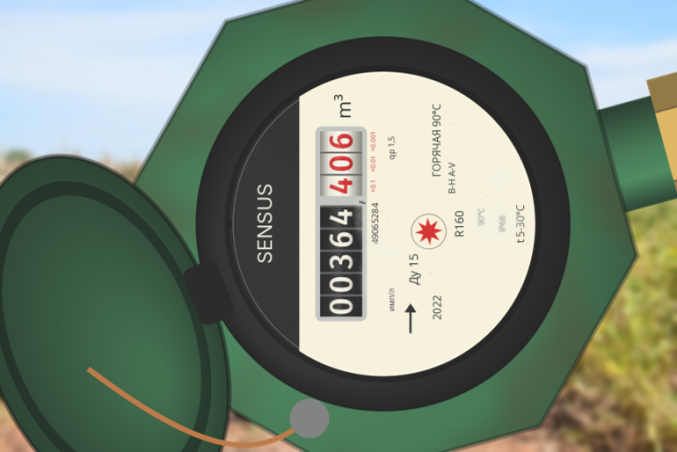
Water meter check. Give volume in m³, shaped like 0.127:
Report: 364.406
